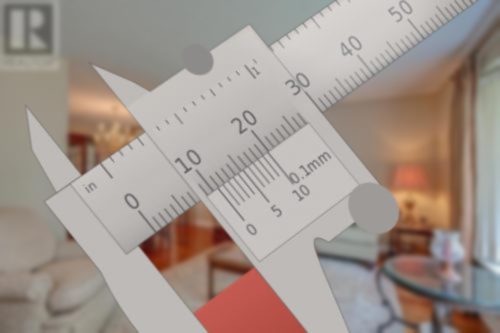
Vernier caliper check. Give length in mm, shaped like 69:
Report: 10.8
